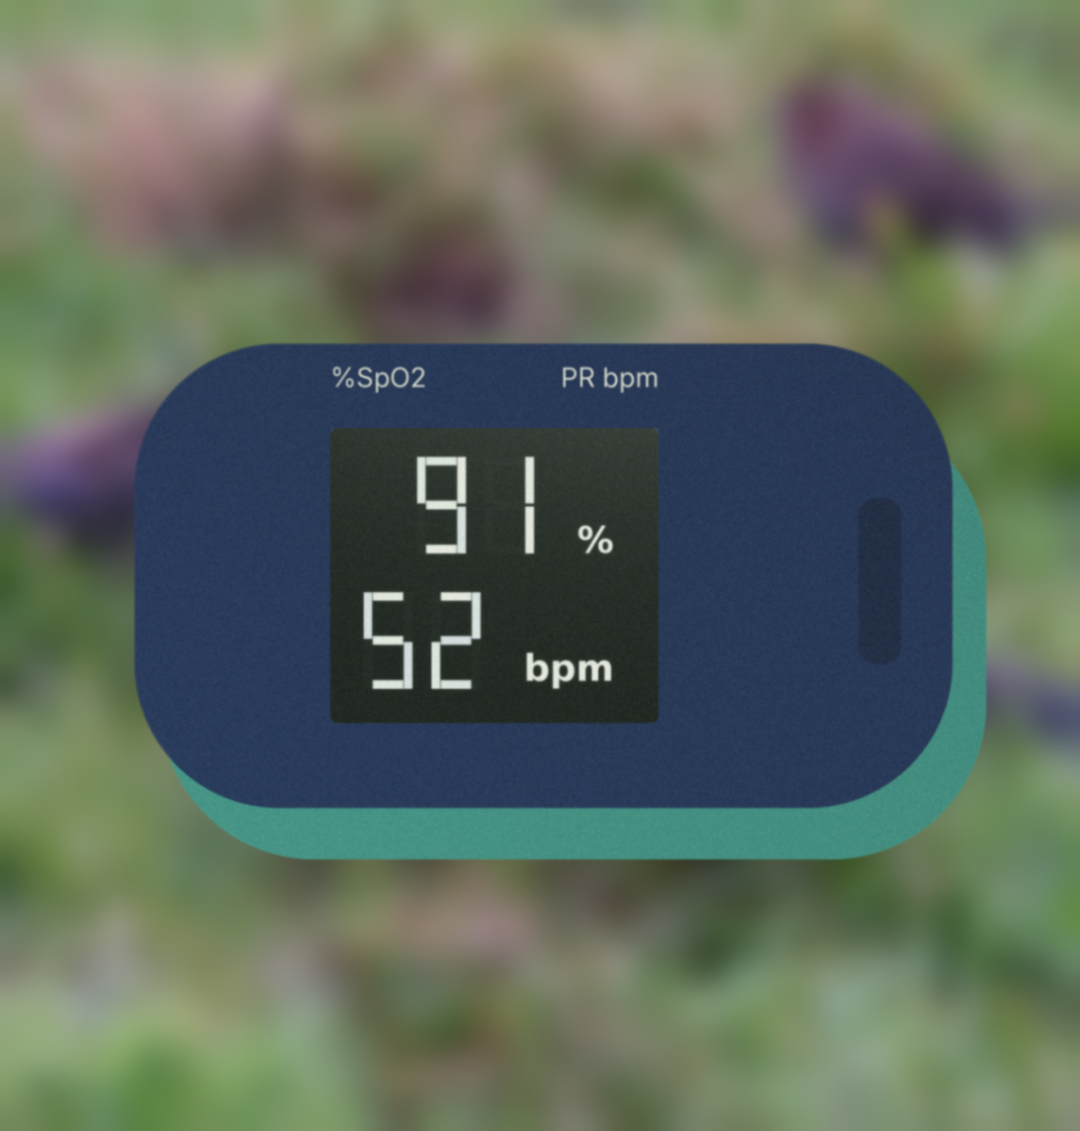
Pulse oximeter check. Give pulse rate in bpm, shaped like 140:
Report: 52
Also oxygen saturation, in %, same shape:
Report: 91
